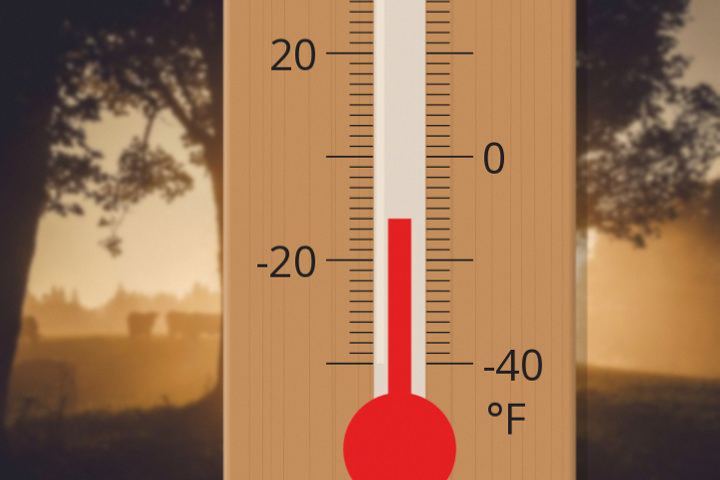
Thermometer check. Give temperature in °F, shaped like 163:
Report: -12
